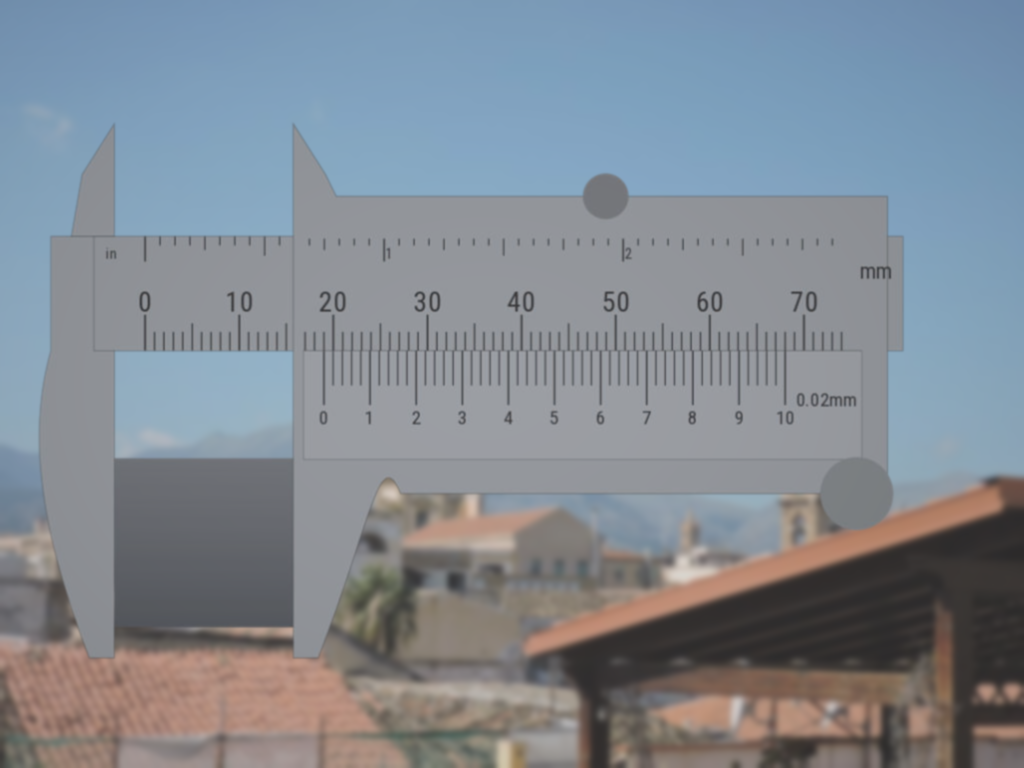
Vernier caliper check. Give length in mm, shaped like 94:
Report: 19.0
